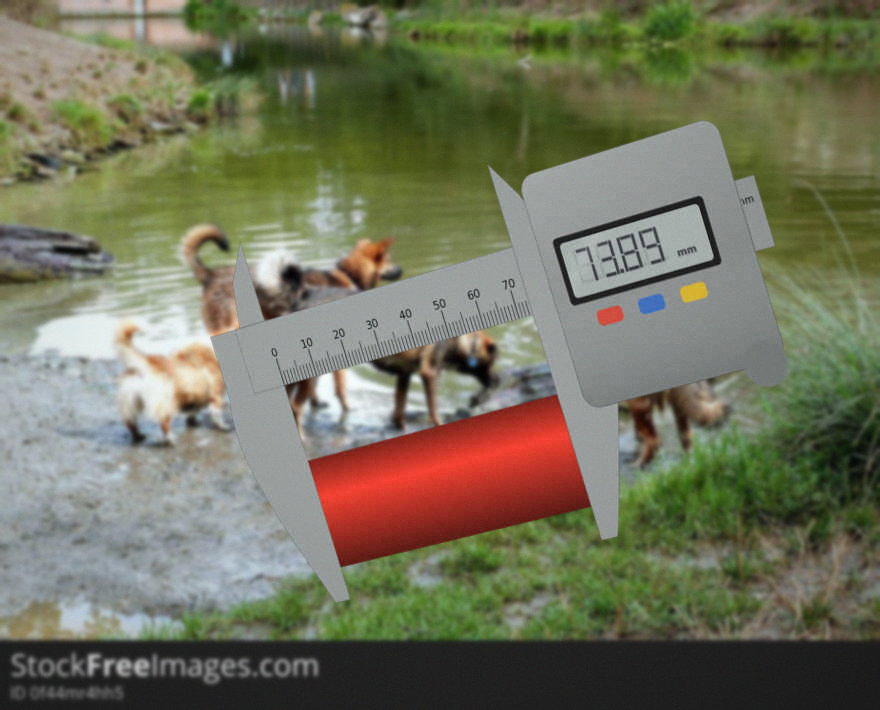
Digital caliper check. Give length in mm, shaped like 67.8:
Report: 73.89
